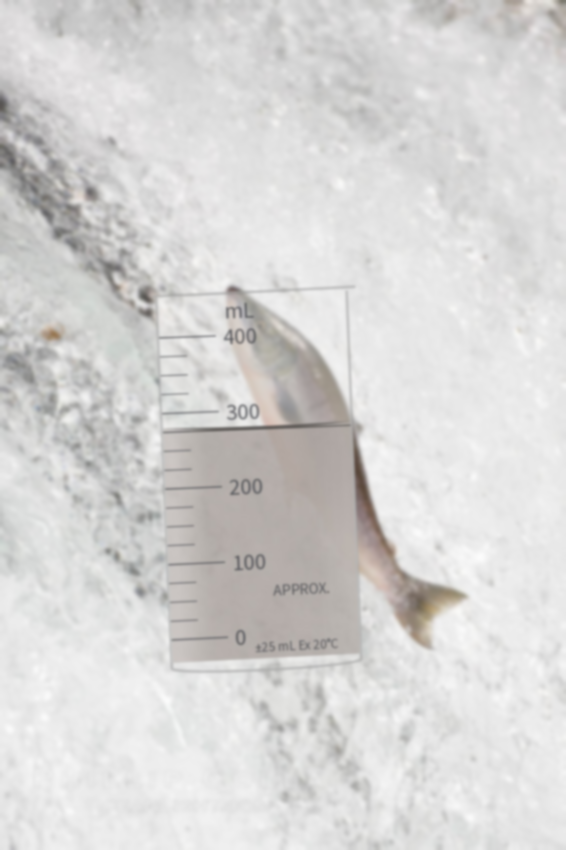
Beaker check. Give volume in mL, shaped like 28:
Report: 275
